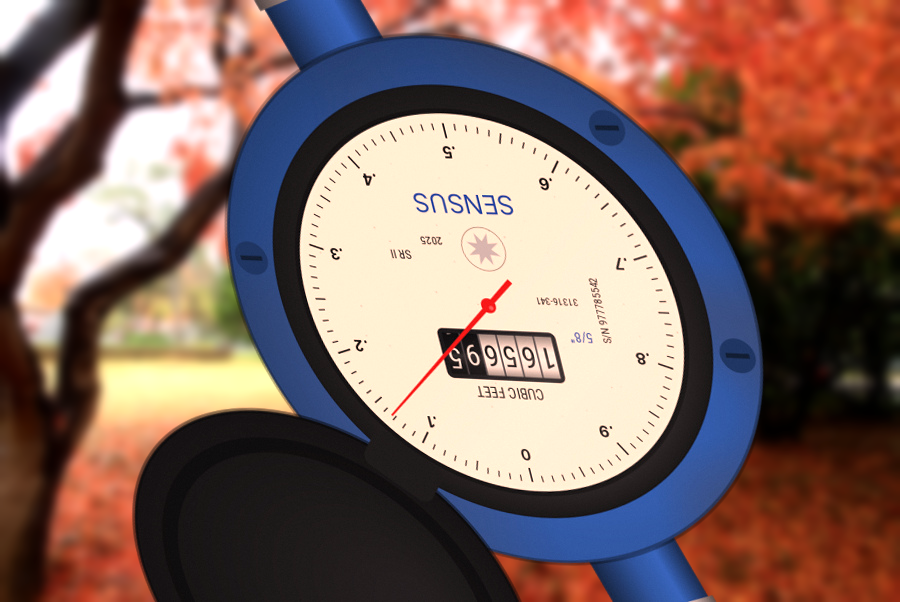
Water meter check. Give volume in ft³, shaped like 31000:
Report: 165695.13
